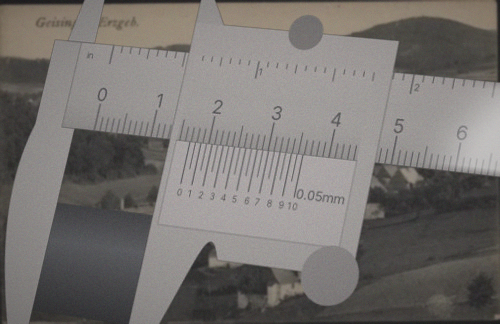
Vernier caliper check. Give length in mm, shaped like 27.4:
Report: 16.8
